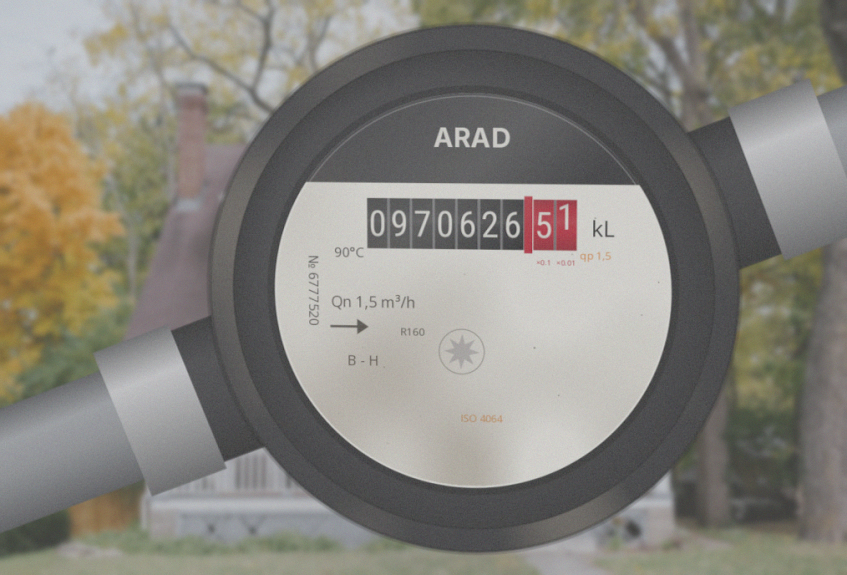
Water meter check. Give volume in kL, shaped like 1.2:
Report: 970626.51
